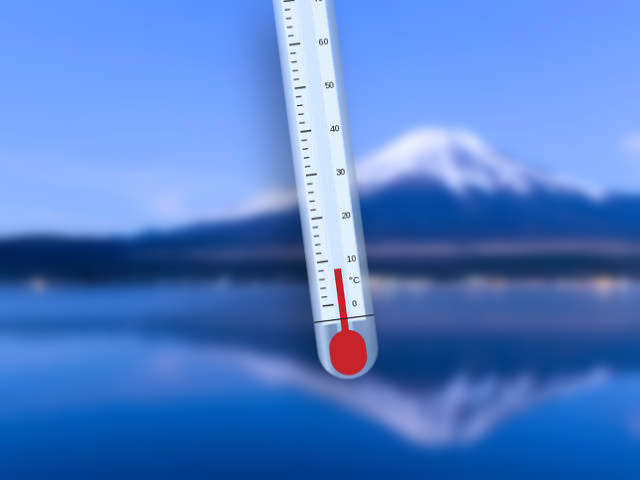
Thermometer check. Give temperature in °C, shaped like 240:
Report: 8
